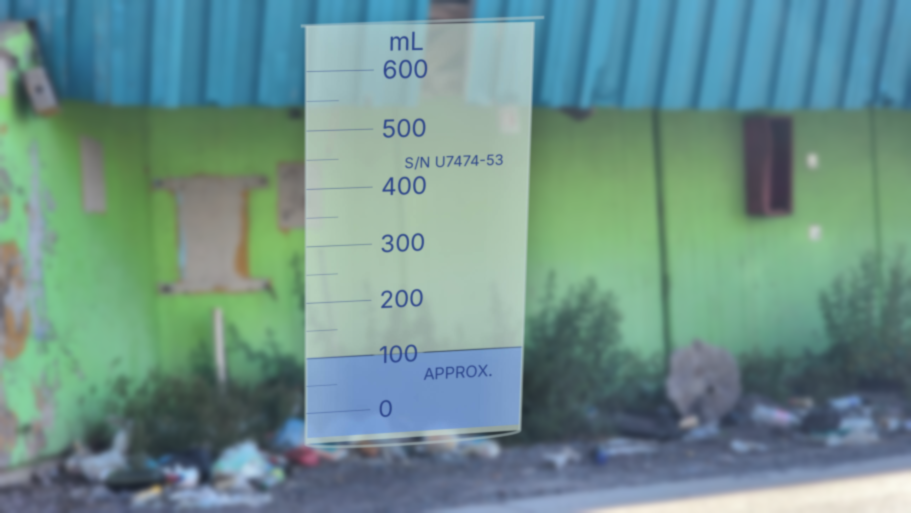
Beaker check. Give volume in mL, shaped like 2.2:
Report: 100
